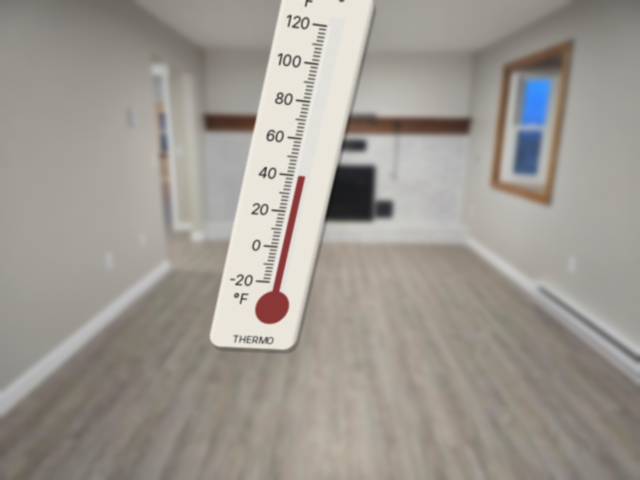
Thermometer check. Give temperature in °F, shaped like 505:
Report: 40
